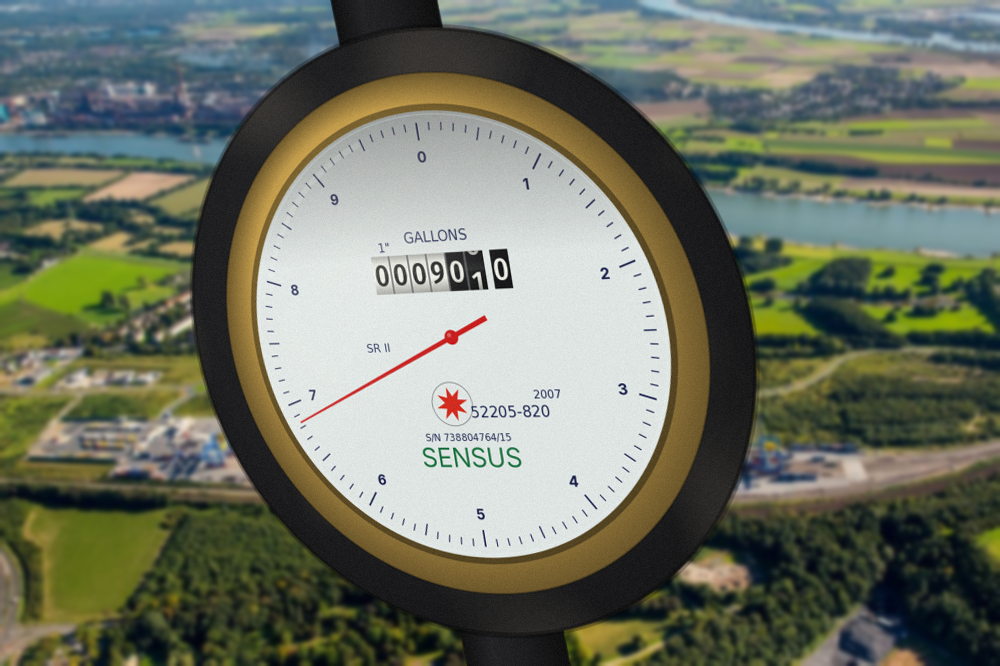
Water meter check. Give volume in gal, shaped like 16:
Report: 9006.8
